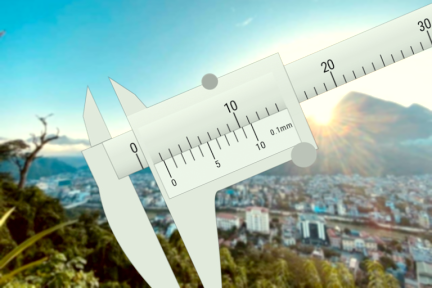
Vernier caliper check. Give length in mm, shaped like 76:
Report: 2.1
